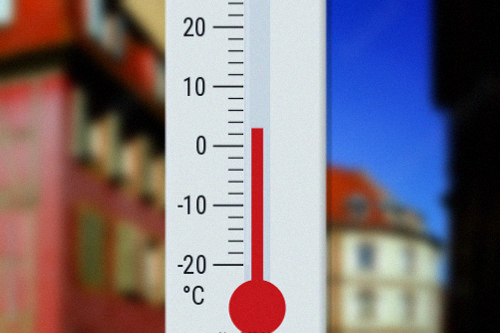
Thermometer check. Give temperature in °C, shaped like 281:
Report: 3
